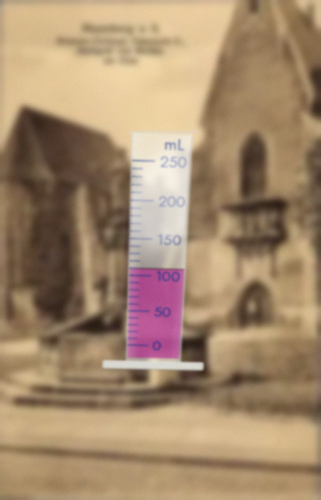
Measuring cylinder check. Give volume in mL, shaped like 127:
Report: 110
